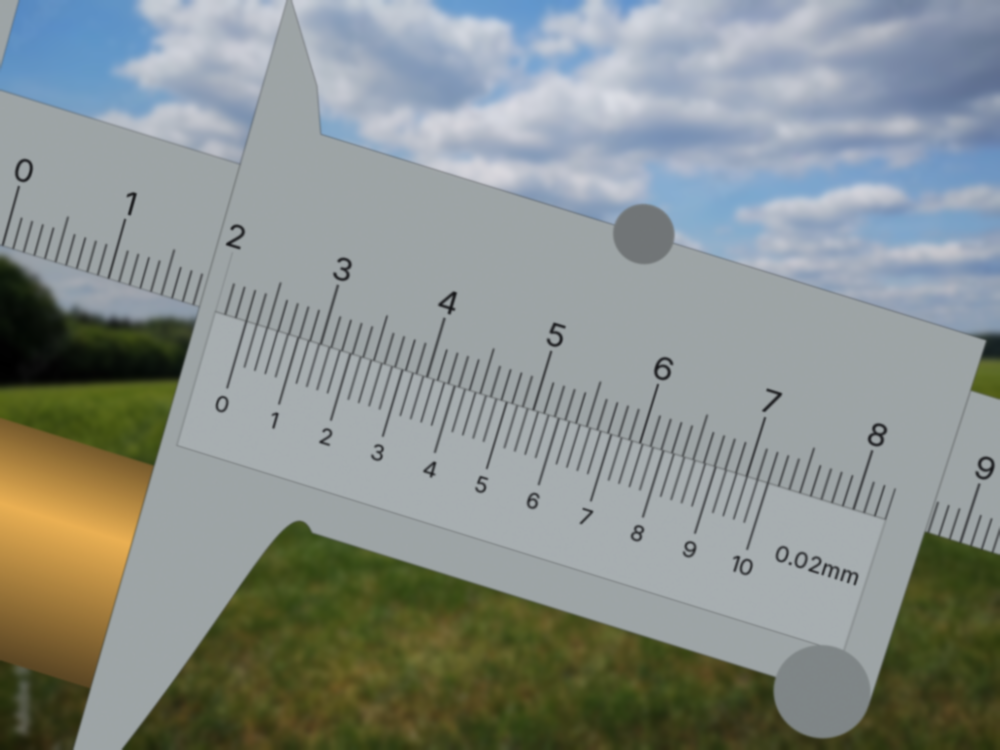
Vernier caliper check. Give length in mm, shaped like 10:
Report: 23.0
